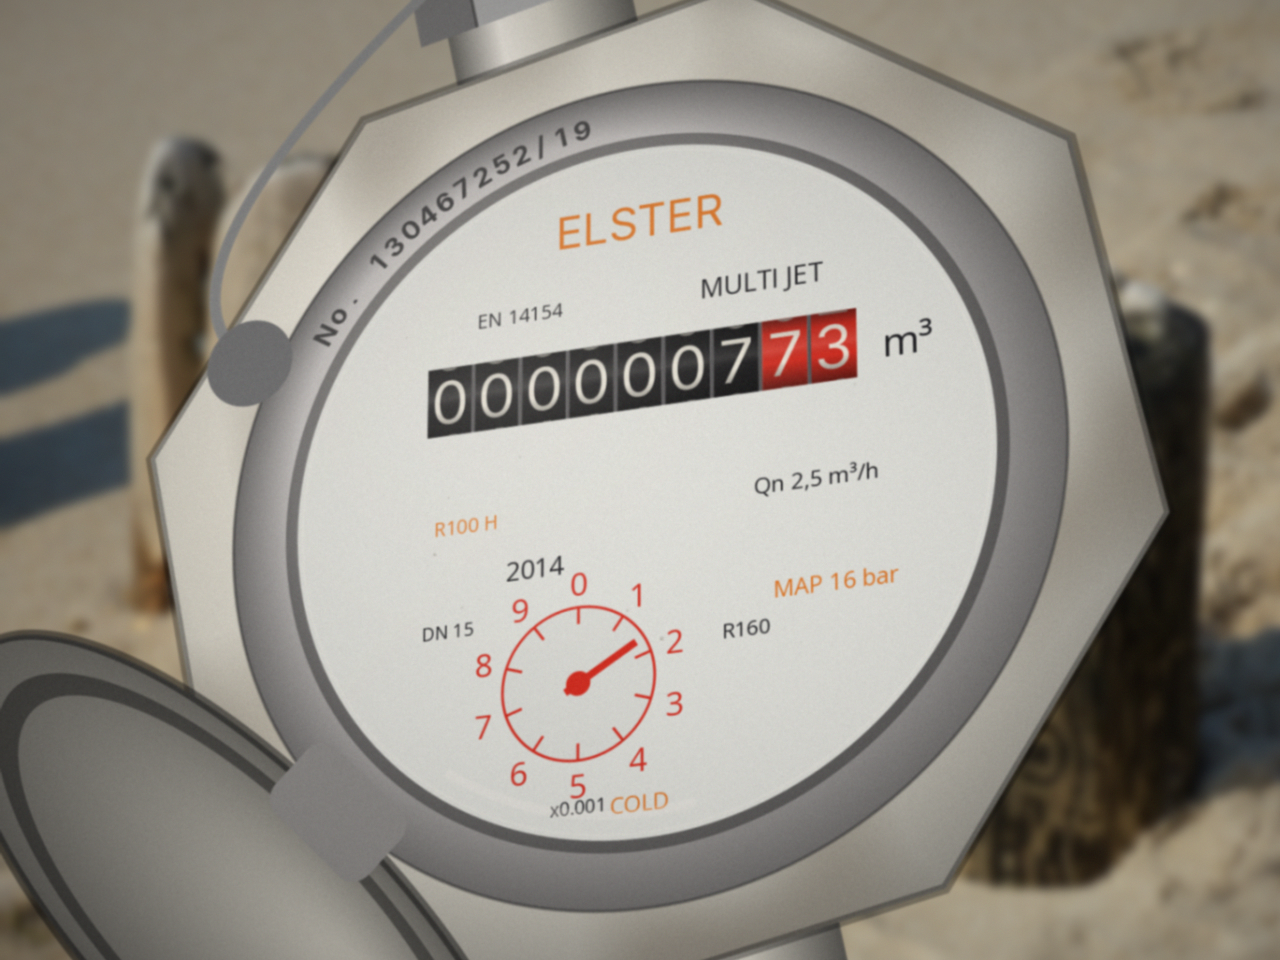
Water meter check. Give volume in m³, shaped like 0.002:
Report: 7.731
